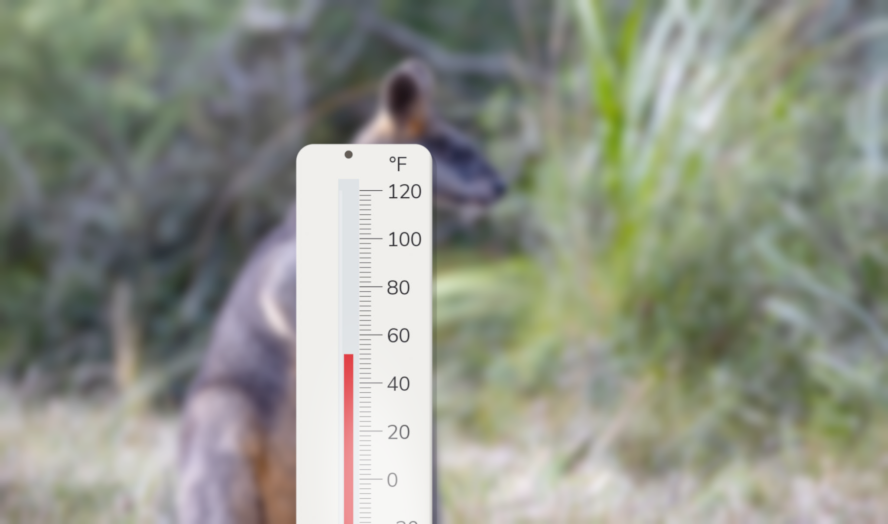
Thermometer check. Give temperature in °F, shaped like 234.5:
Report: 52
